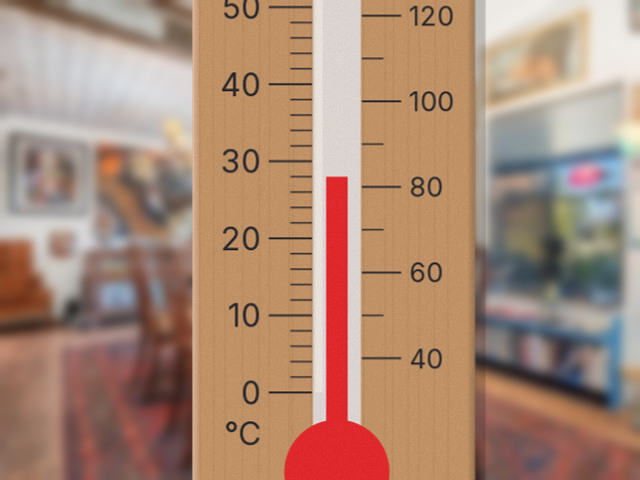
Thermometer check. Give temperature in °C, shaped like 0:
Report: 28
